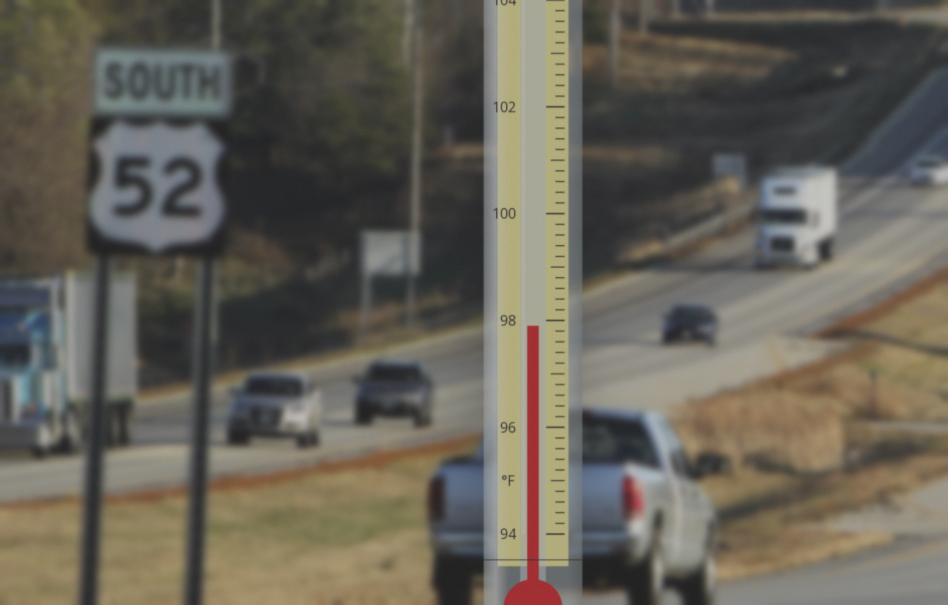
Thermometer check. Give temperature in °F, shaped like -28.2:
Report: 97.9
